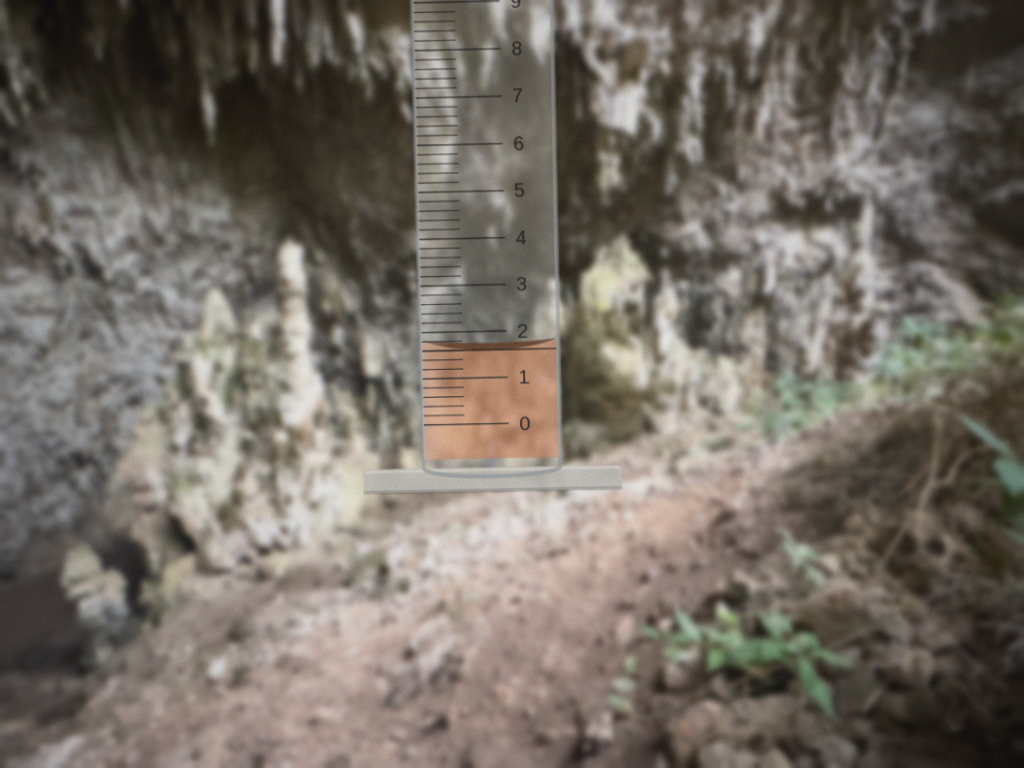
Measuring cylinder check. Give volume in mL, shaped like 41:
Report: 1.6
